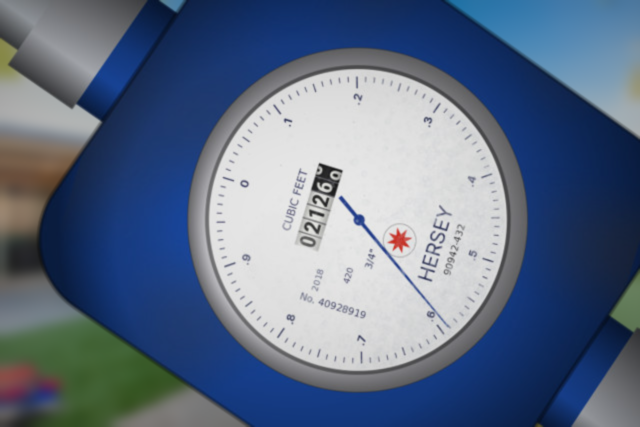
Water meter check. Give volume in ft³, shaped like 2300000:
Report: 21268.59
